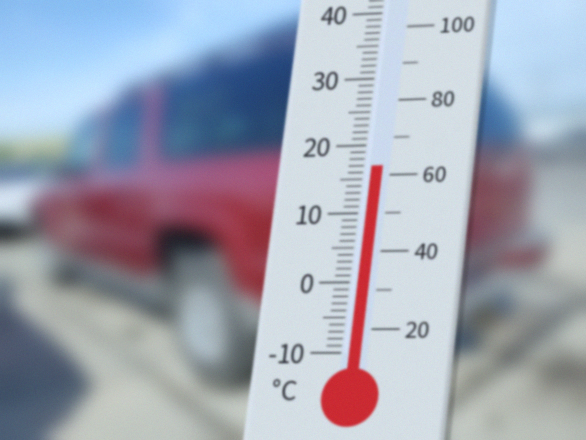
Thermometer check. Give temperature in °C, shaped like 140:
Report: 17
